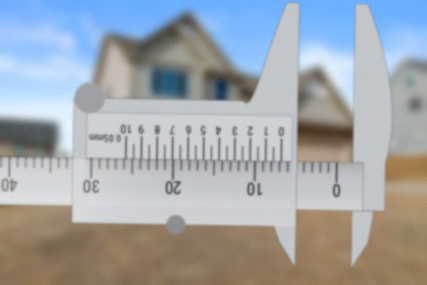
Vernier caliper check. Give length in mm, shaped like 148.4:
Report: 6.8
